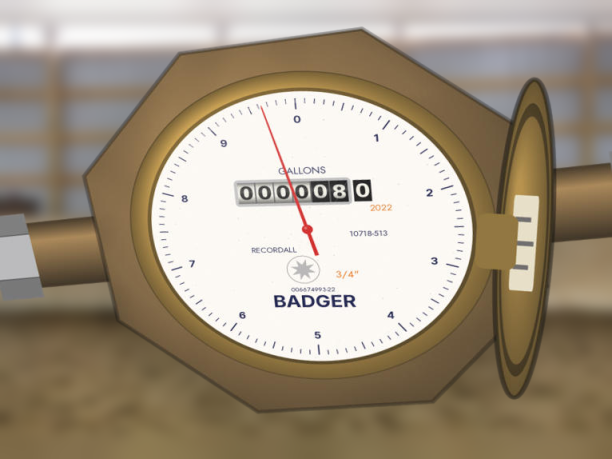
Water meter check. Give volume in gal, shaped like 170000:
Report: 79.6
